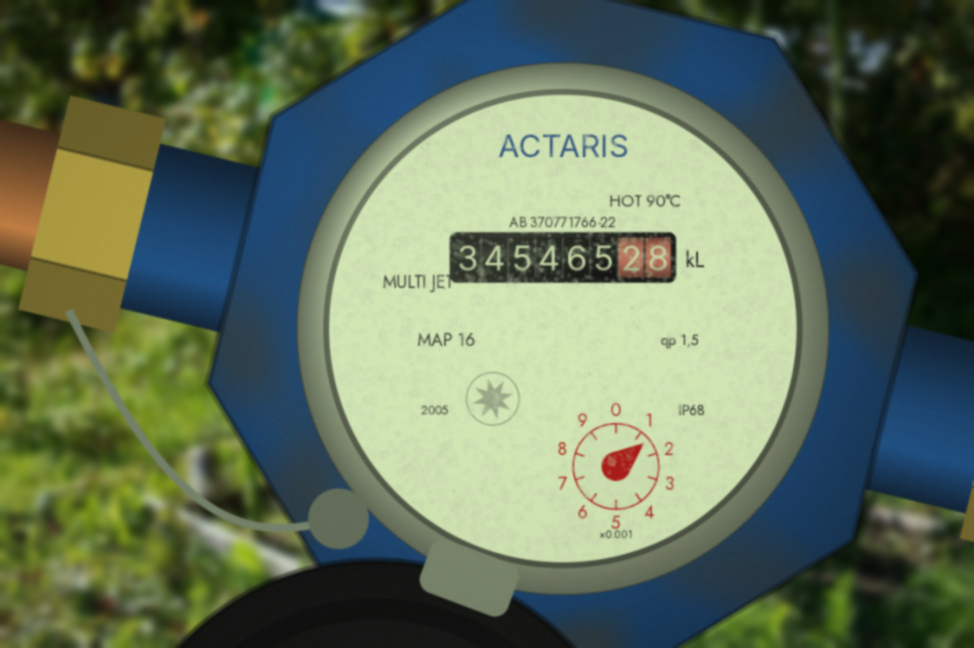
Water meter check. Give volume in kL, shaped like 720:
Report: 345465.281
